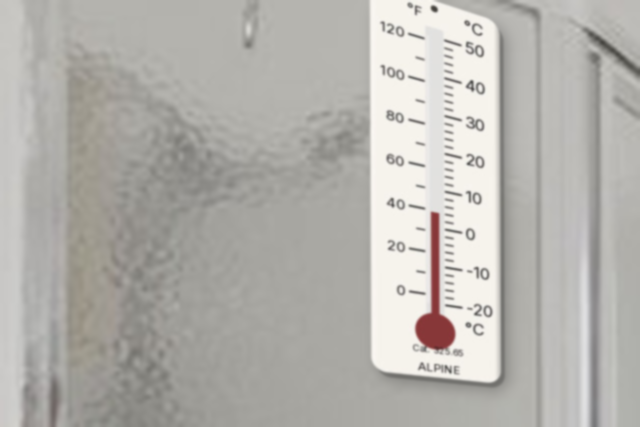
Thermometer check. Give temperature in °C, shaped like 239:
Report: 4
